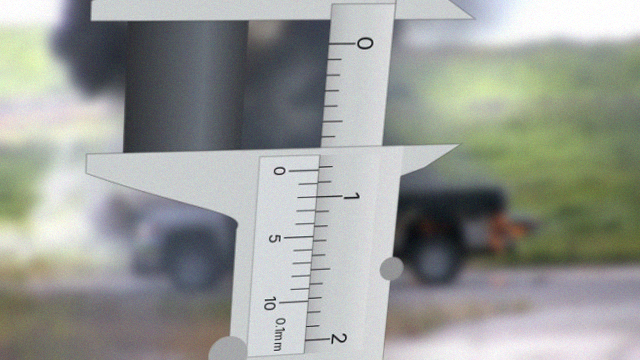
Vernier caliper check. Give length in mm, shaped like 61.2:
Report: 8.2
